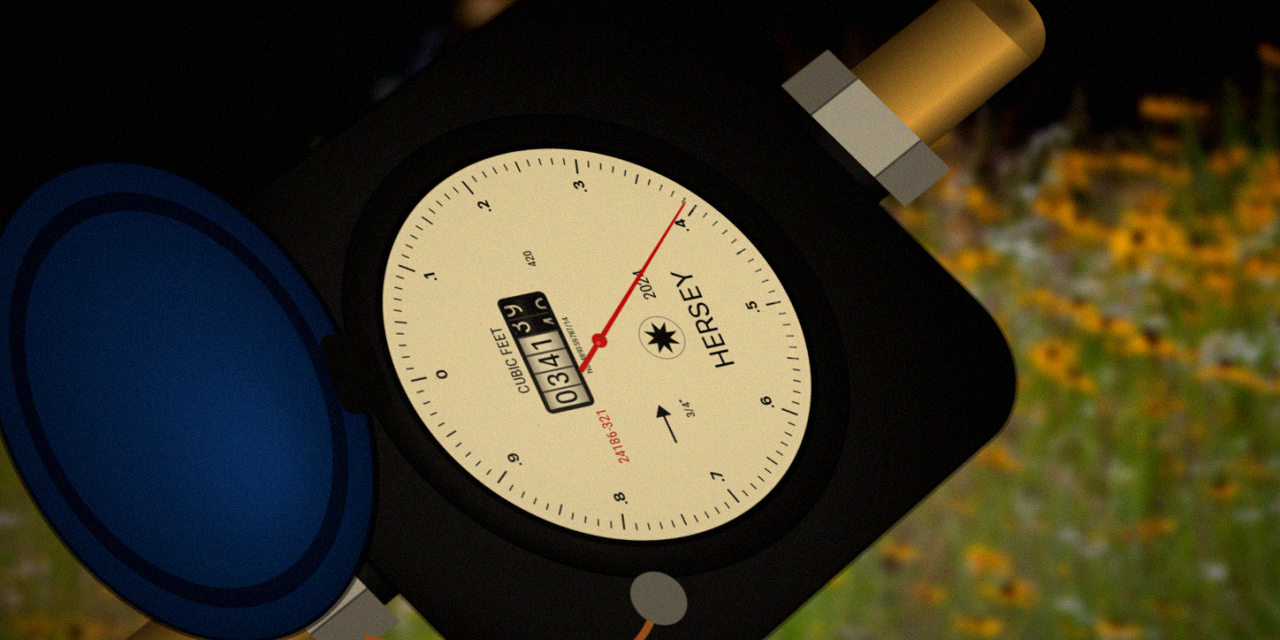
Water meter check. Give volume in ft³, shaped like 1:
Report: 34139.39
